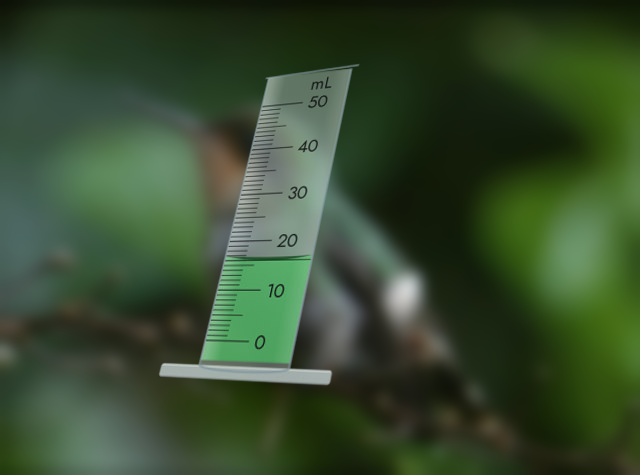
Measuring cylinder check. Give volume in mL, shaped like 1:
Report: 16
